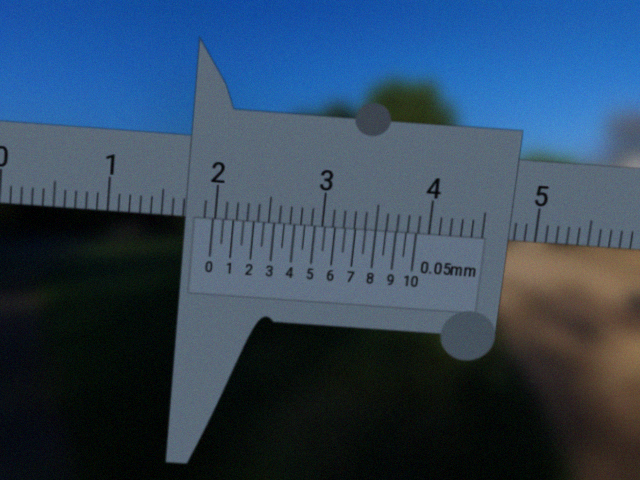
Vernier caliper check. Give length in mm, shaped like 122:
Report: 19.8
